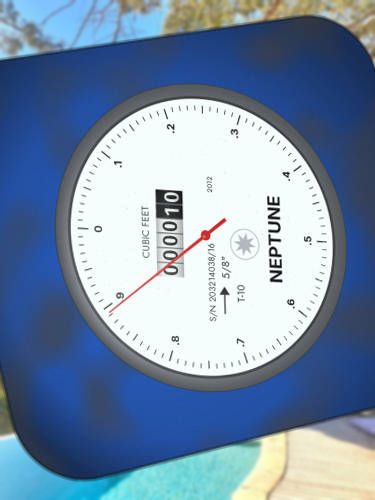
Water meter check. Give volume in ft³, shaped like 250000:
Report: 9.89
